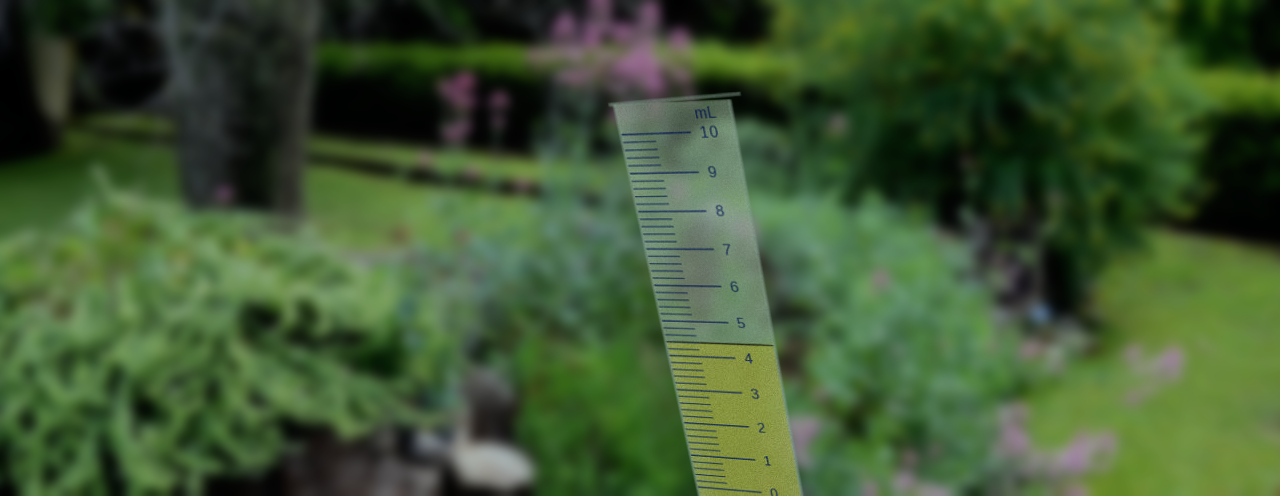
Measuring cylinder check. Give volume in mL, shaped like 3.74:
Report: 4.4
